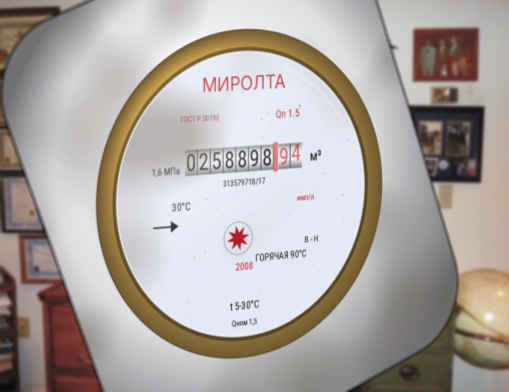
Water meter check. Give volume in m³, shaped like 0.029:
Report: 258898.94
